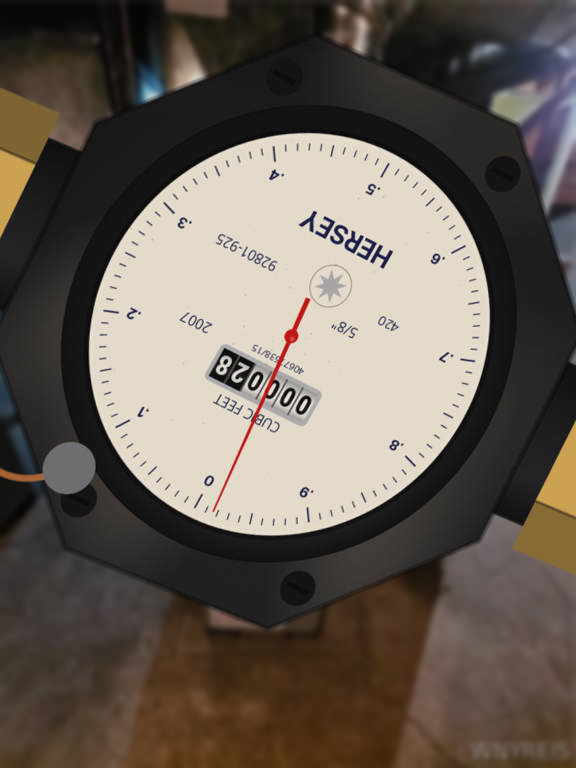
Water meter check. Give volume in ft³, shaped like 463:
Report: 27.98
